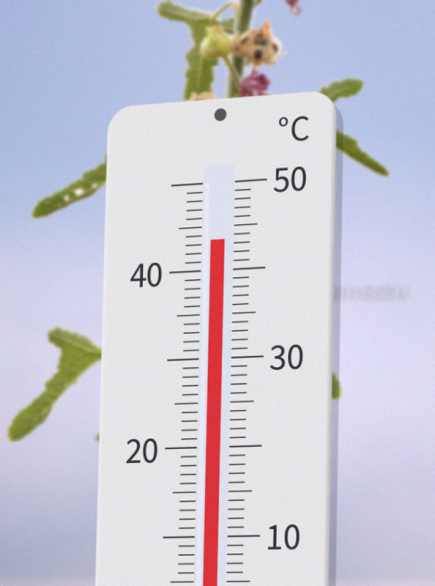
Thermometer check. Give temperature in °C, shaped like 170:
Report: 43.5
